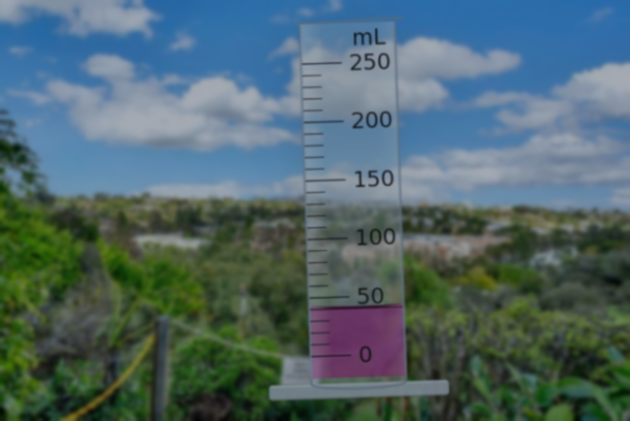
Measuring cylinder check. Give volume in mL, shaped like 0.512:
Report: 40
